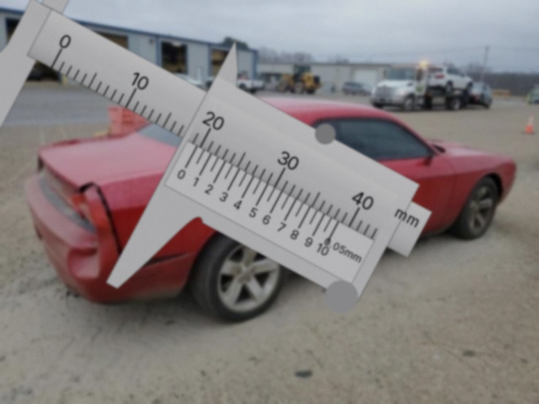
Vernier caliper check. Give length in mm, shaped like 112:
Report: 19.6
